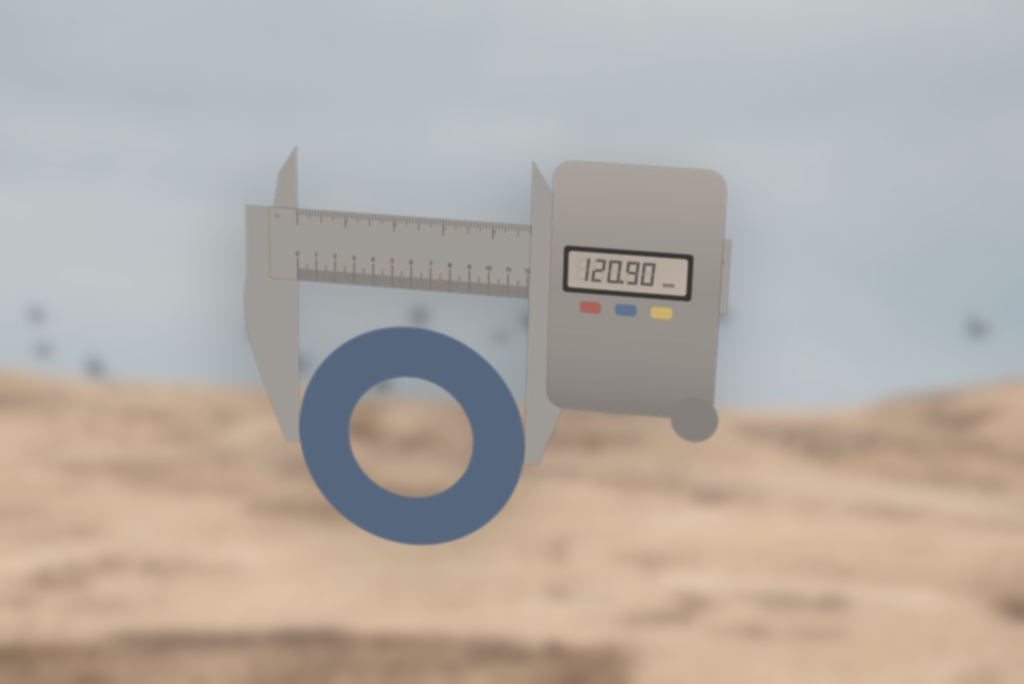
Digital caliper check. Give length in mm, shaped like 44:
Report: 120.90
